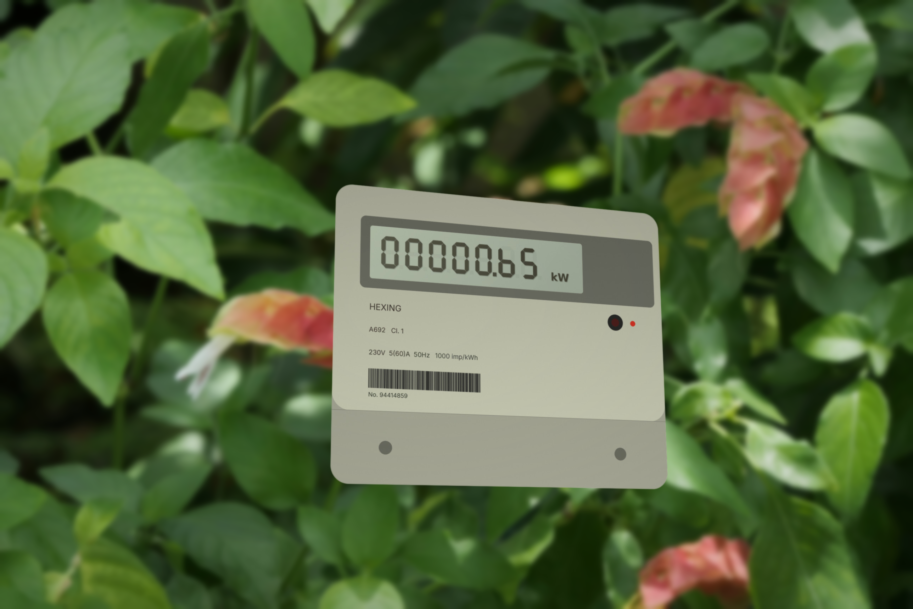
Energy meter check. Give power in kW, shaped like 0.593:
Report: 0.65
